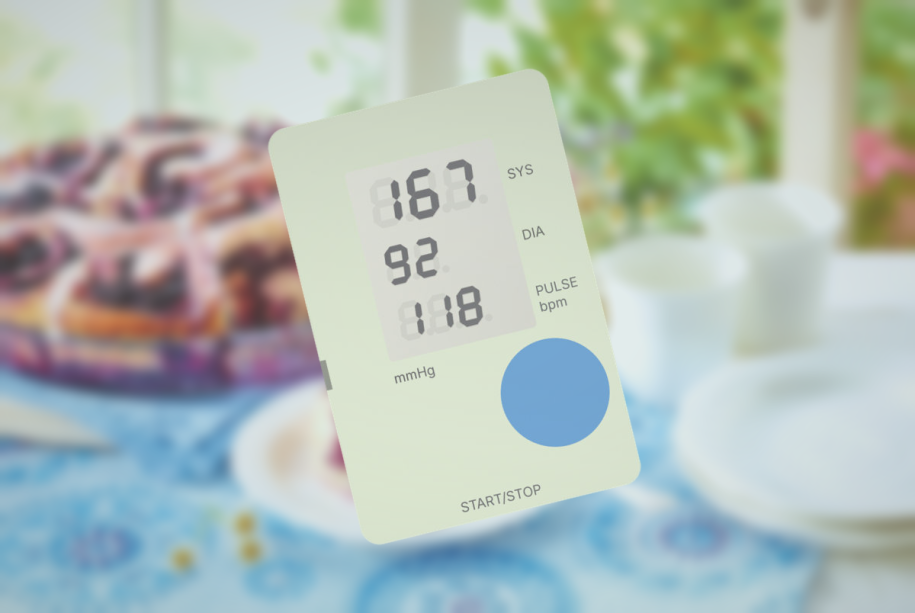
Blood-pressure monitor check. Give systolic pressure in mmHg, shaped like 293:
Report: 167
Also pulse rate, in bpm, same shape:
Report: 118
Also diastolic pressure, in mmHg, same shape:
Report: 92
